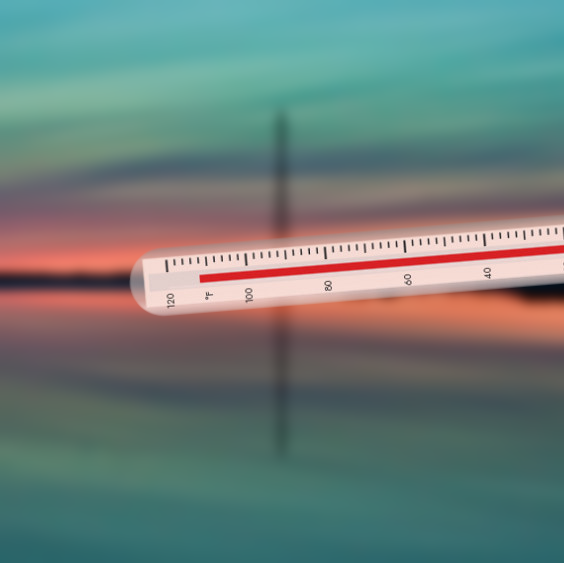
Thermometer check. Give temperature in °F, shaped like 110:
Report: 112
